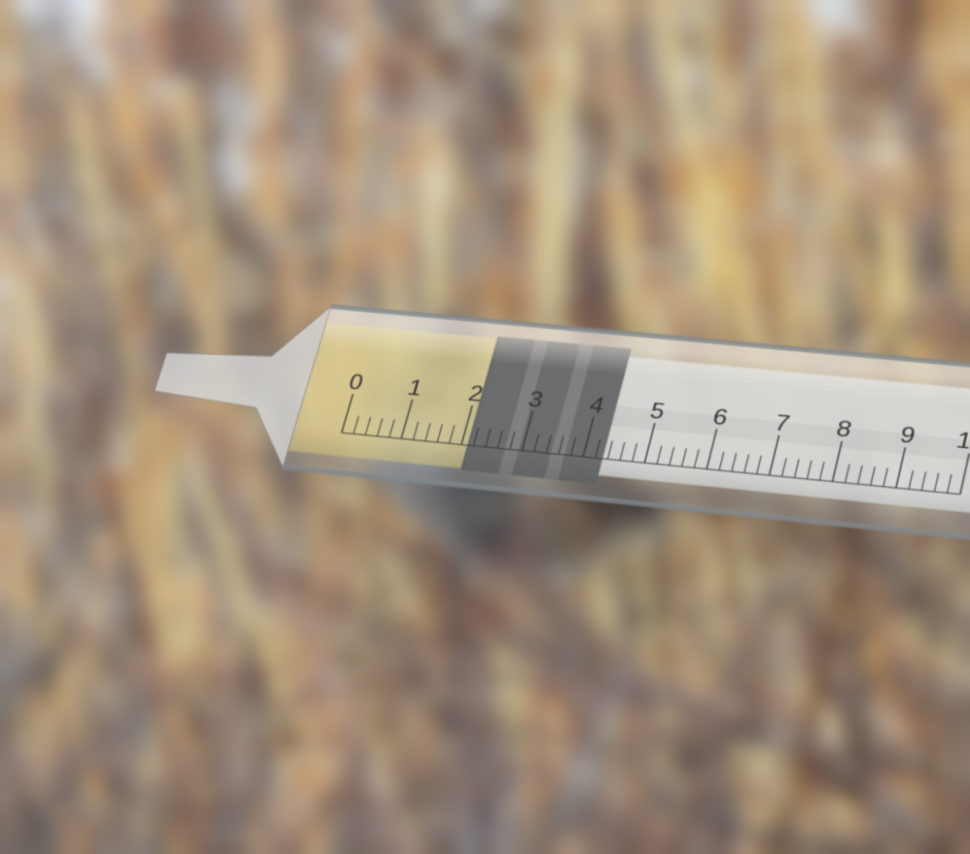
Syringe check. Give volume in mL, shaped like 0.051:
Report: 2.1
